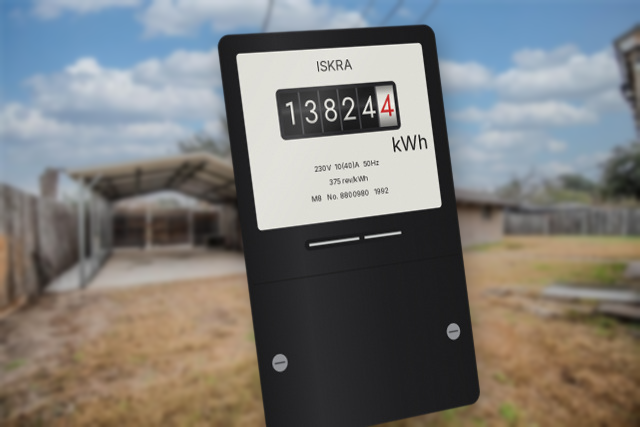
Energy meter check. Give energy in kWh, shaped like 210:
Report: 13824.4
